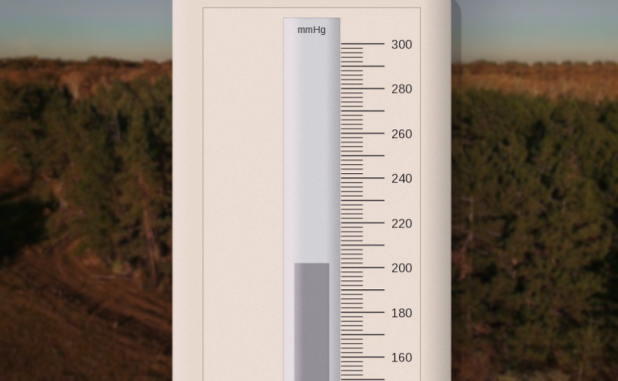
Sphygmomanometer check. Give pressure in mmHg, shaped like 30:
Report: 202
